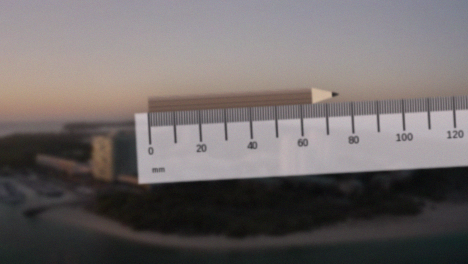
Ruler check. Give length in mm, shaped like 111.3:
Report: 75
